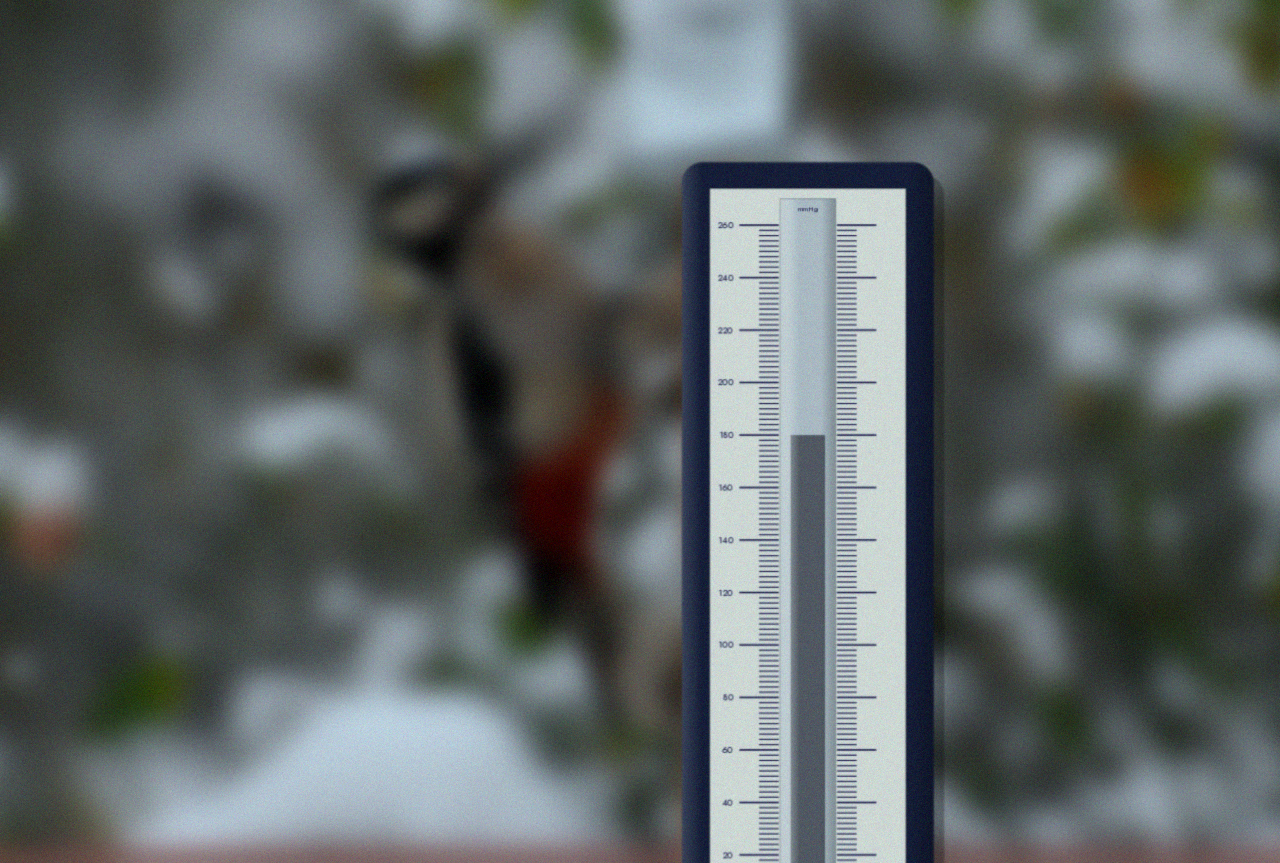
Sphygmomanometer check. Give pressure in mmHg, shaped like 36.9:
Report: 180
